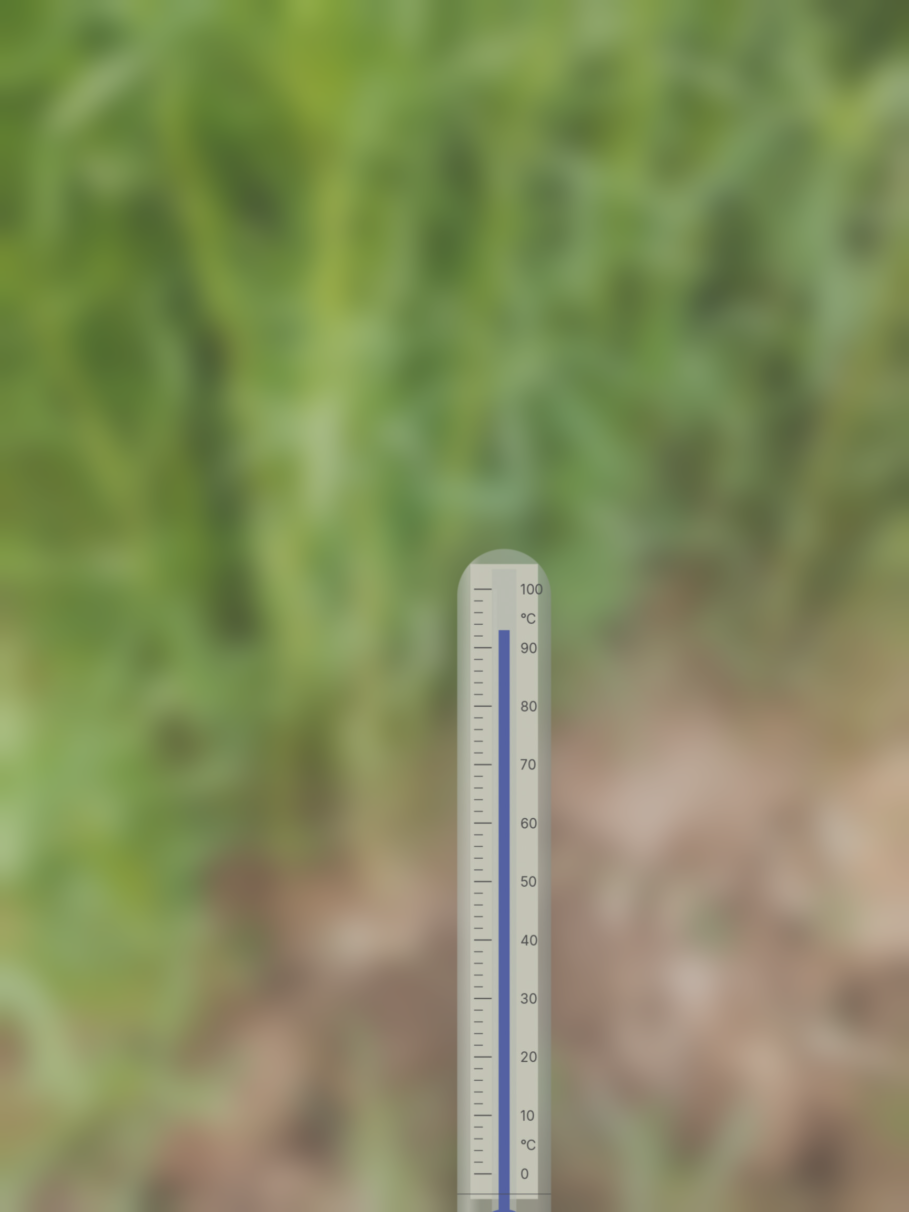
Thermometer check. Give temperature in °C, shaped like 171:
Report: 93
